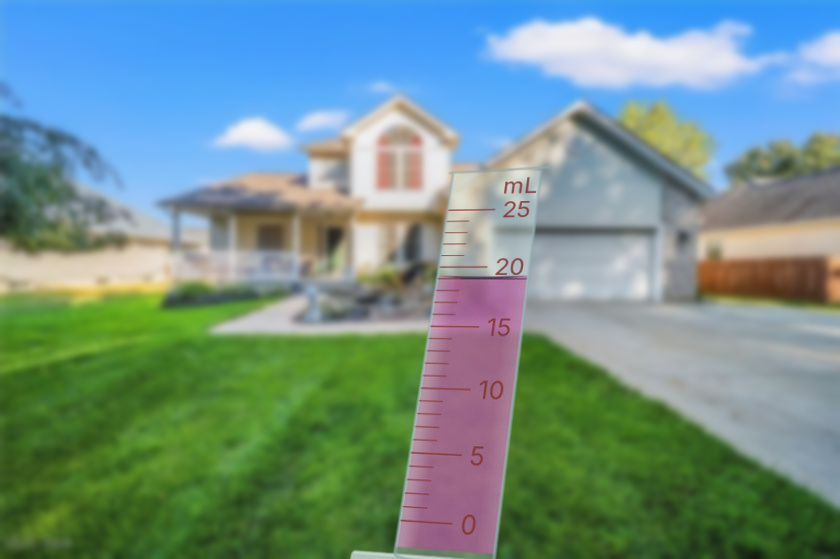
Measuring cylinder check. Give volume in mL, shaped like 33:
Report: 19
